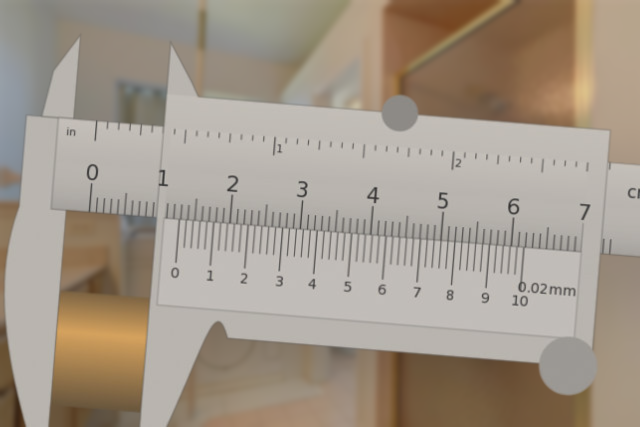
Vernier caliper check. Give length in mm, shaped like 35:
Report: 12.8
